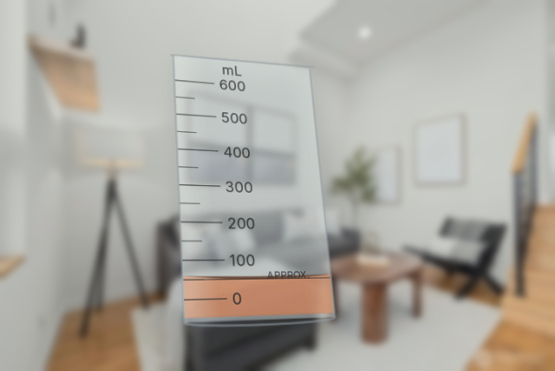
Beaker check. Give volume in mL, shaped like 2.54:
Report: 50
